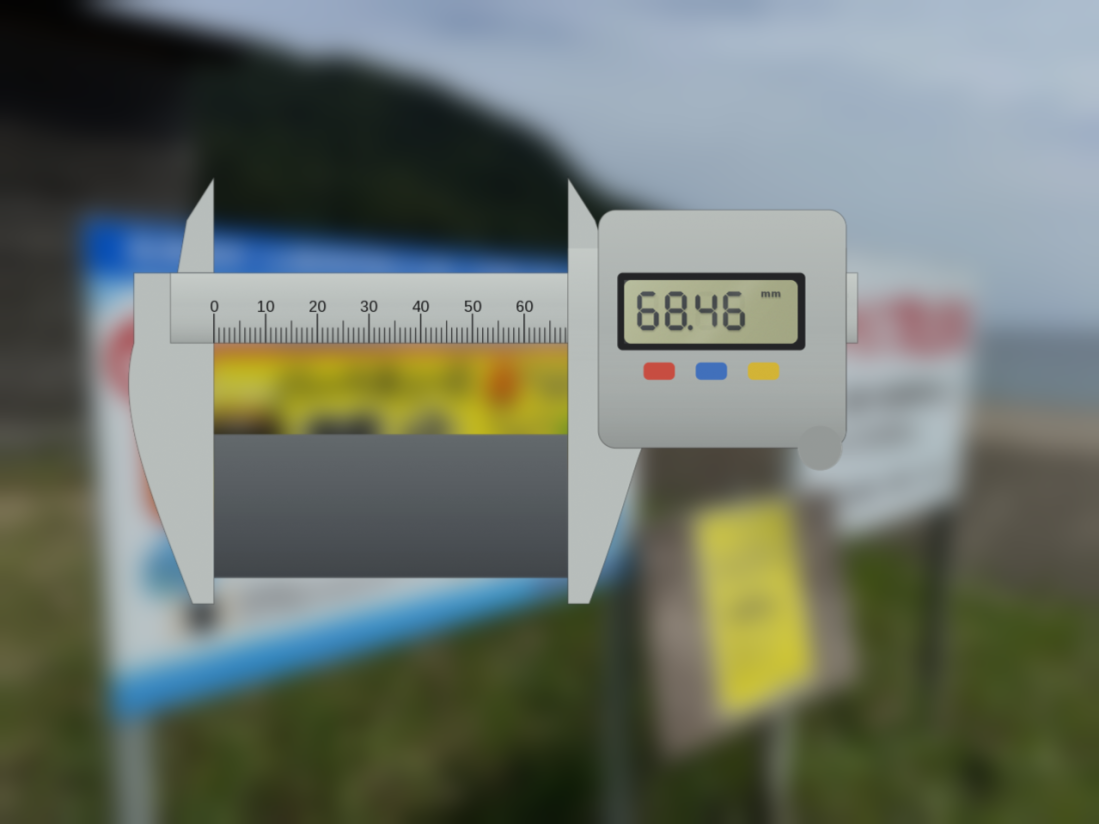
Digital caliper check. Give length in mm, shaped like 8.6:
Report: 68.46
